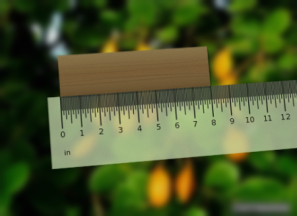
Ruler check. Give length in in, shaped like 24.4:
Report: 8
